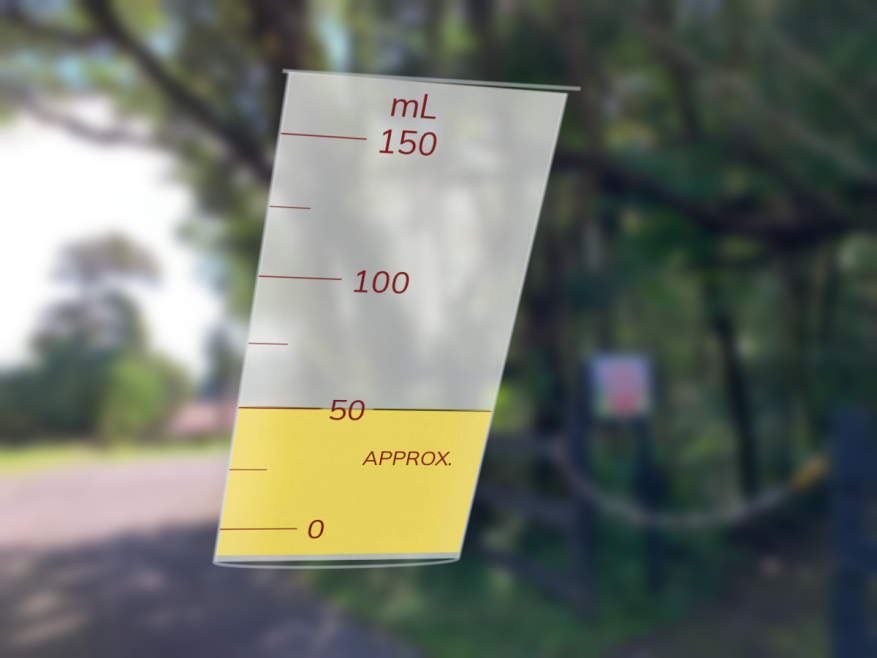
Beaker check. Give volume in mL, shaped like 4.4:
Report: 50
